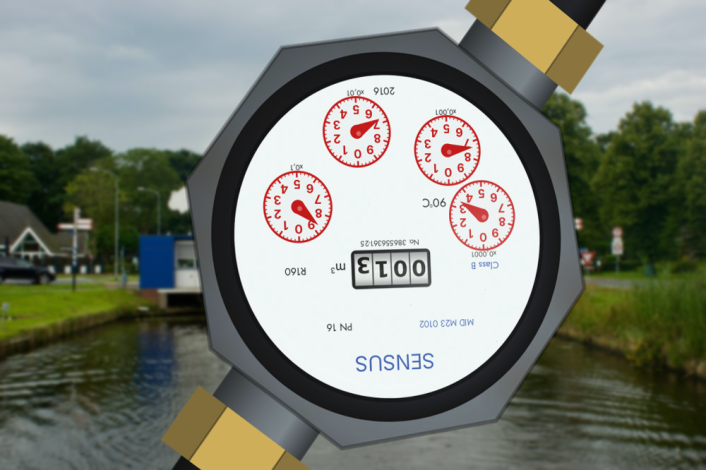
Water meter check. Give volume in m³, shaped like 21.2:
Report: 12.8673
